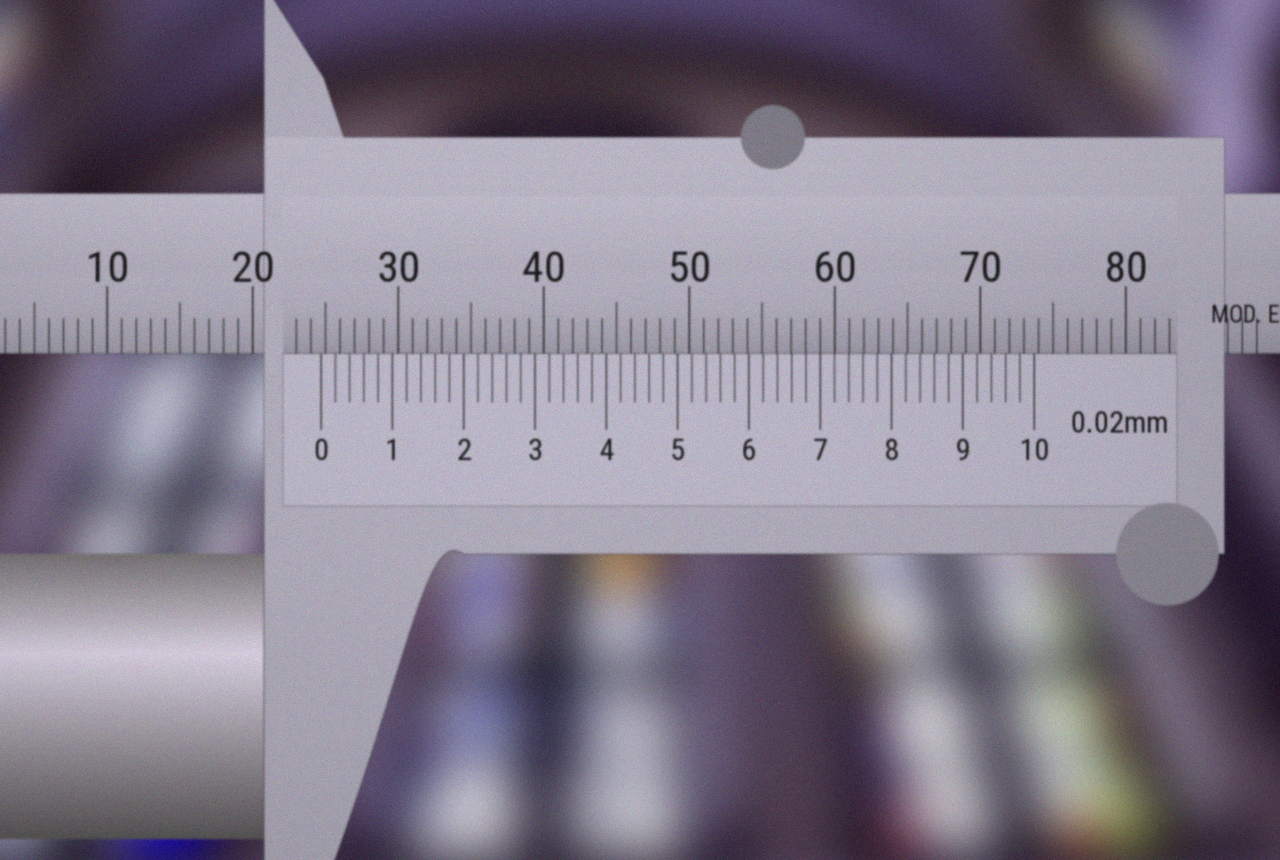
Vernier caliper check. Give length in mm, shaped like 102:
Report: 24.7
